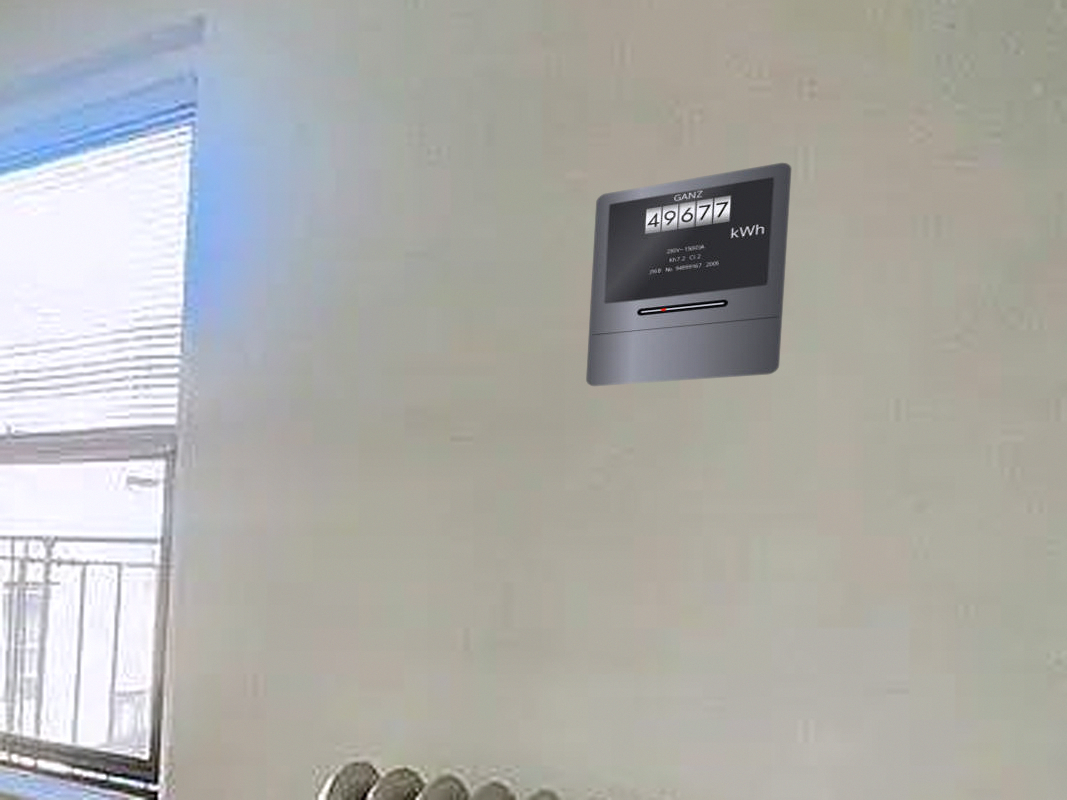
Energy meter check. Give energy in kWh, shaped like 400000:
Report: 49677
